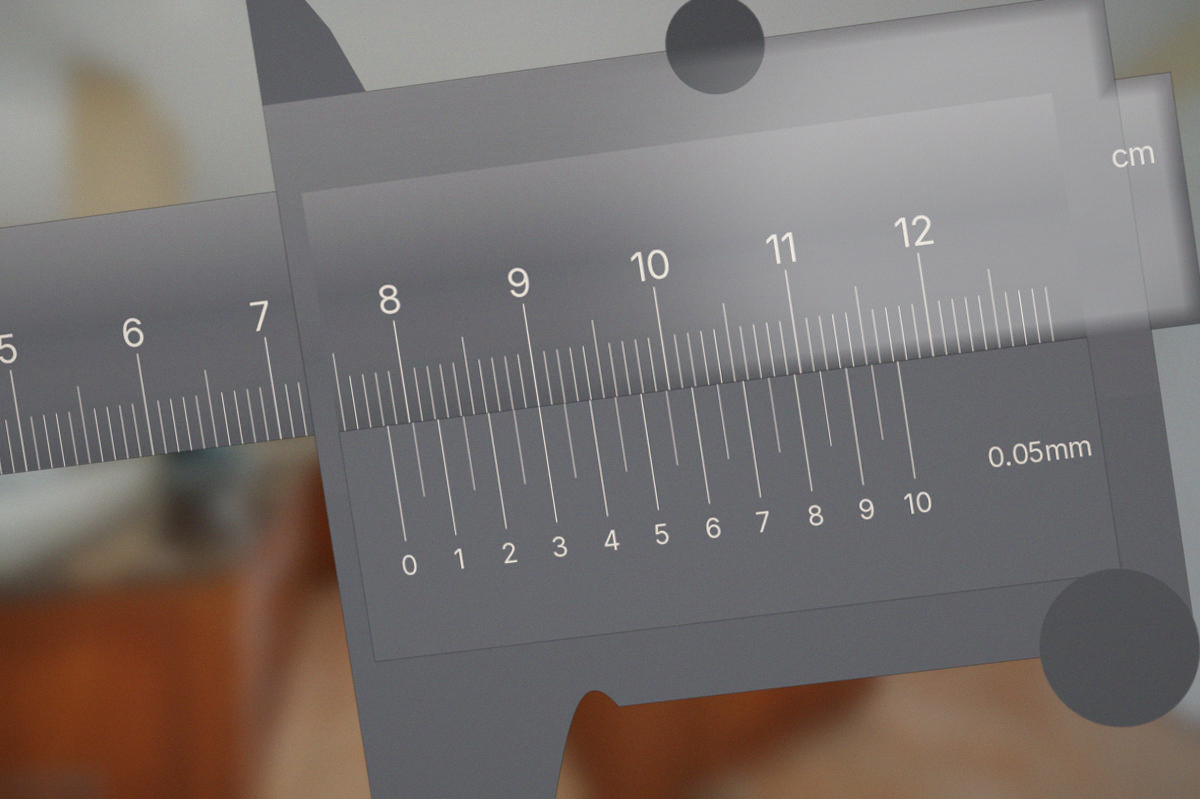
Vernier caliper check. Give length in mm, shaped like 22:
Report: 78.3
